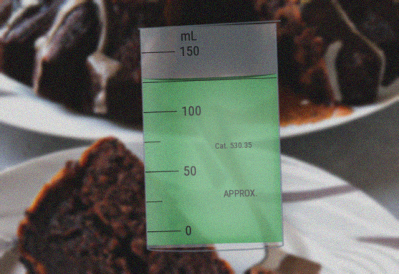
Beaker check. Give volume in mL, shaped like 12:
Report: 125
